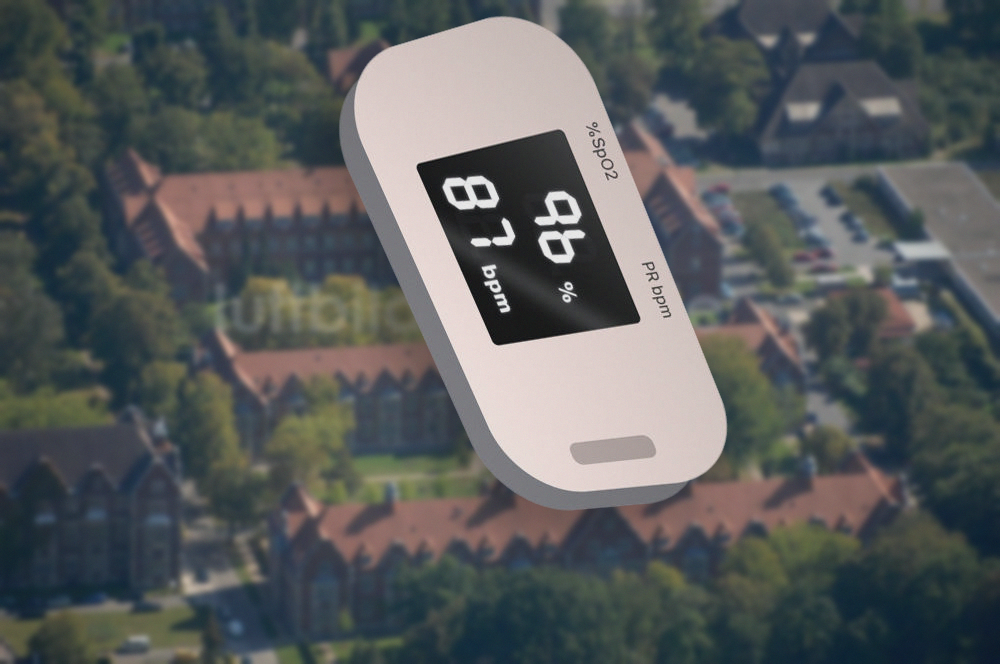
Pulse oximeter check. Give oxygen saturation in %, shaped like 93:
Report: 96
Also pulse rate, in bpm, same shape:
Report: 87
